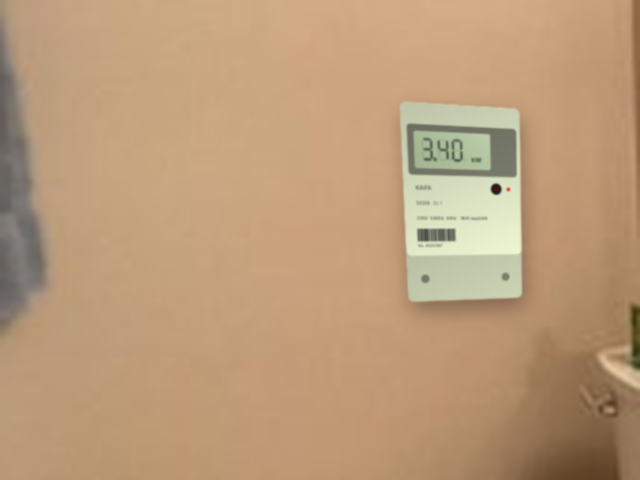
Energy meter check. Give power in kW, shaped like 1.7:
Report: 3.40
